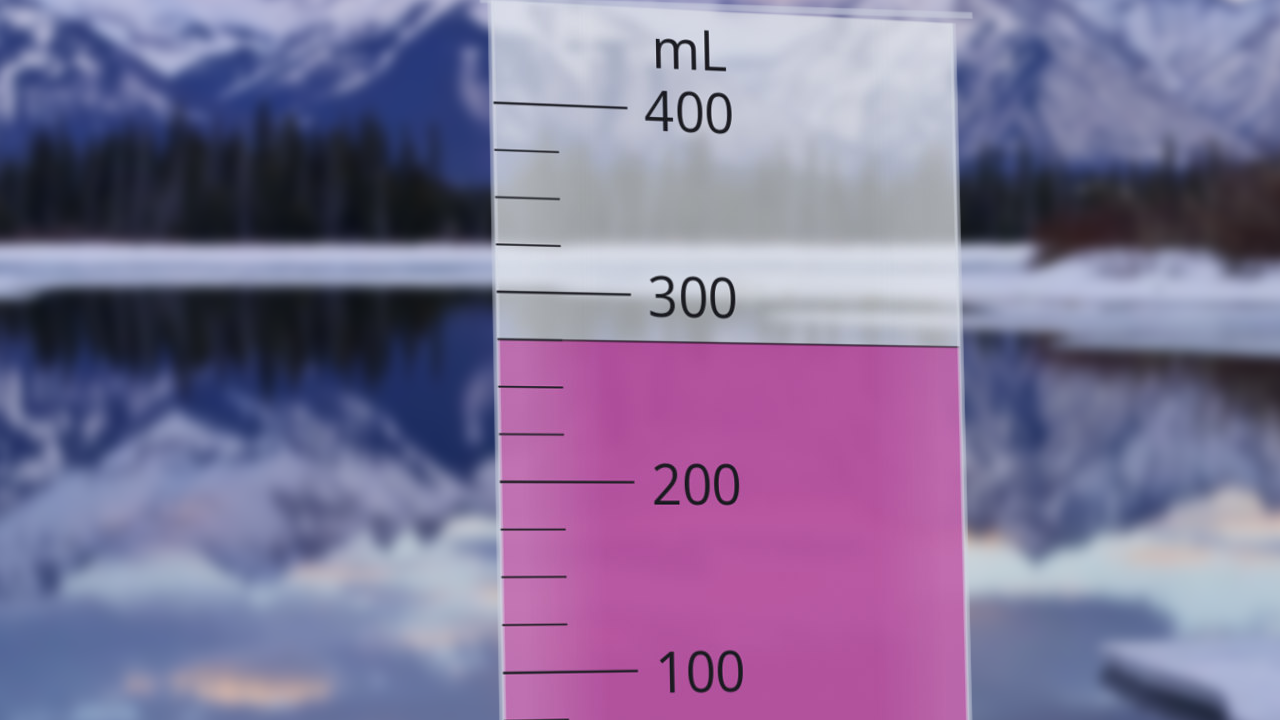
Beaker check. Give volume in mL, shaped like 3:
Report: 275
